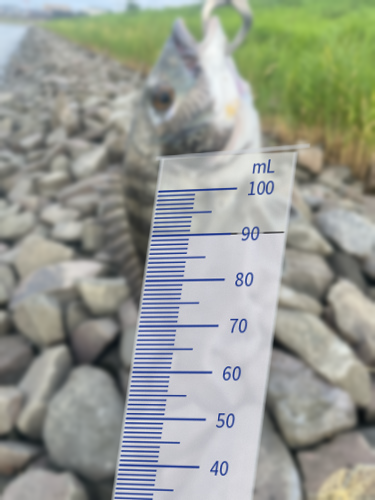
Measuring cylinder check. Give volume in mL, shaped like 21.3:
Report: 90
